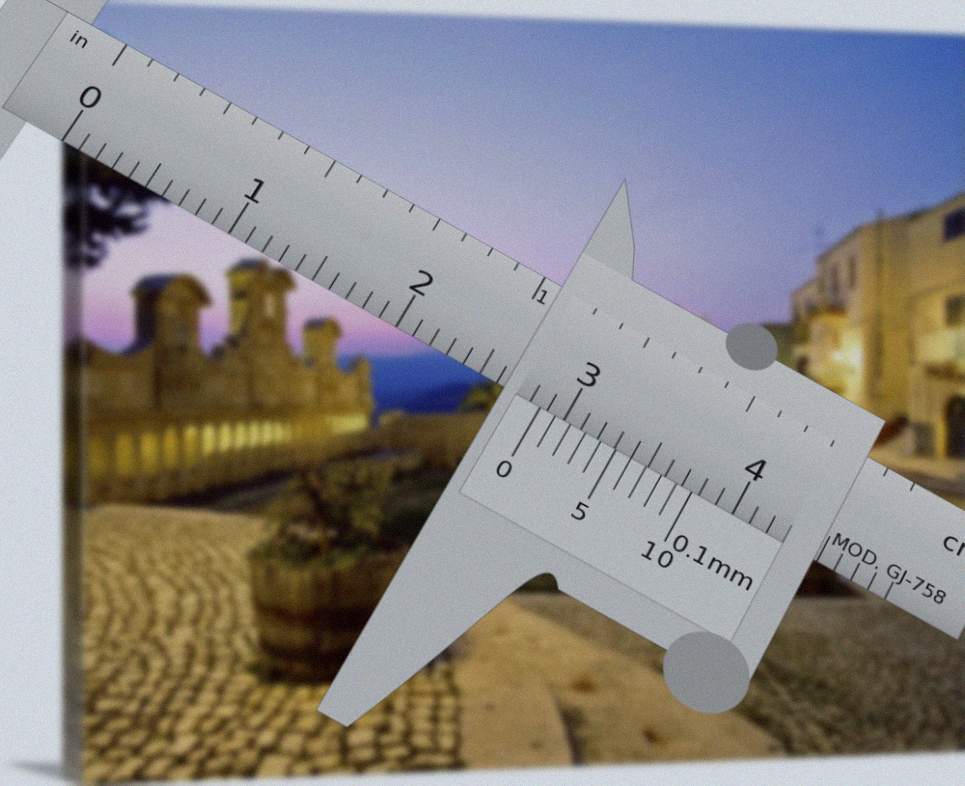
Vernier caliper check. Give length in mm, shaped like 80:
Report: 28.6
